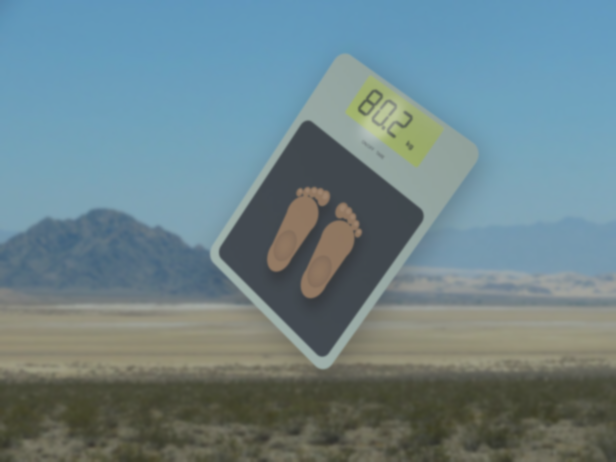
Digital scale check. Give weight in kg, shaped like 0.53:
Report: 80.2
